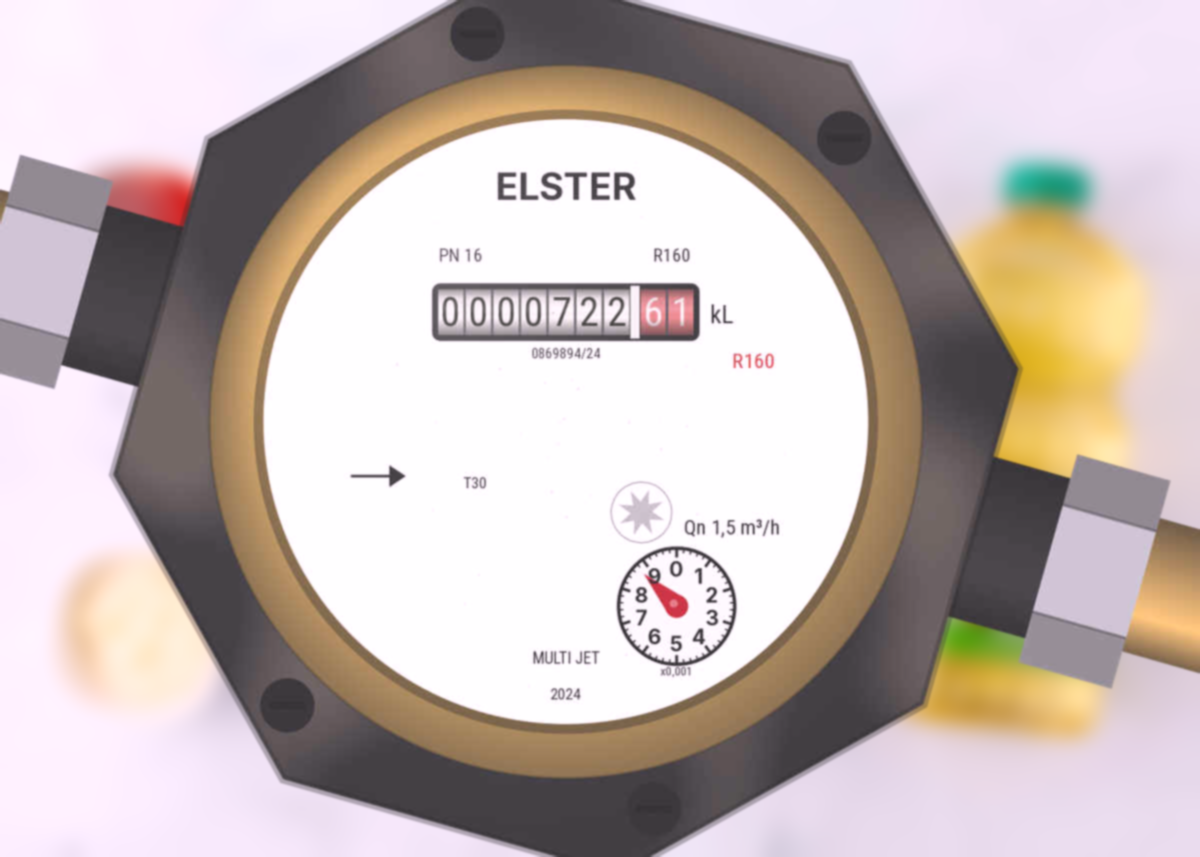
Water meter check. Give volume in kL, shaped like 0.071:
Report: 722.618
